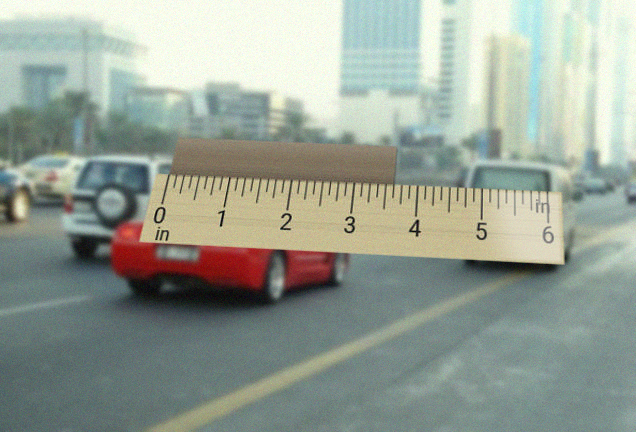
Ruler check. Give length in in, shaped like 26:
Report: 3.625
